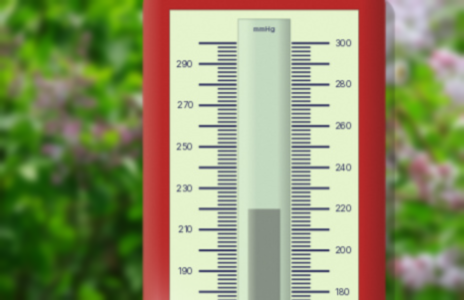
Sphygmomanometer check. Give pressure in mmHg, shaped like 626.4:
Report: 220
